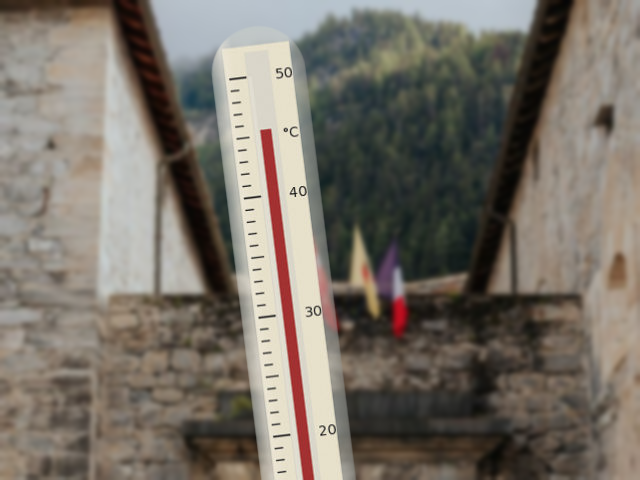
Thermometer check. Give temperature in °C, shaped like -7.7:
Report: 45.5
